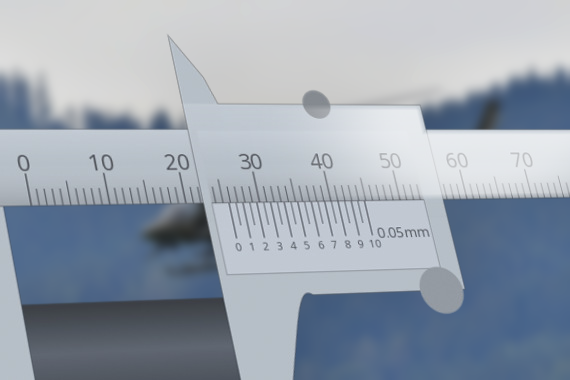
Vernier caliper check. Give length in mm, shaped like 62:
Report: 25.8
